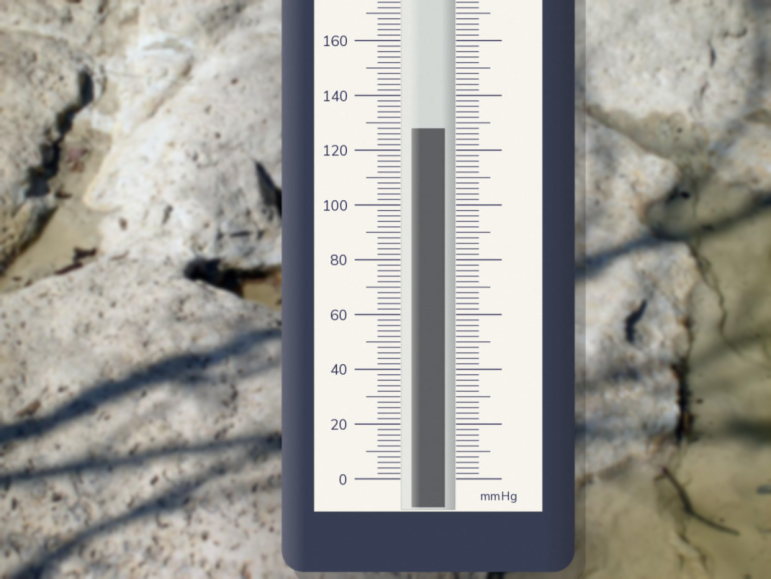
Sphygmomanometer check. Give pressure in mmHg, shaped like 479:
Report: 128
